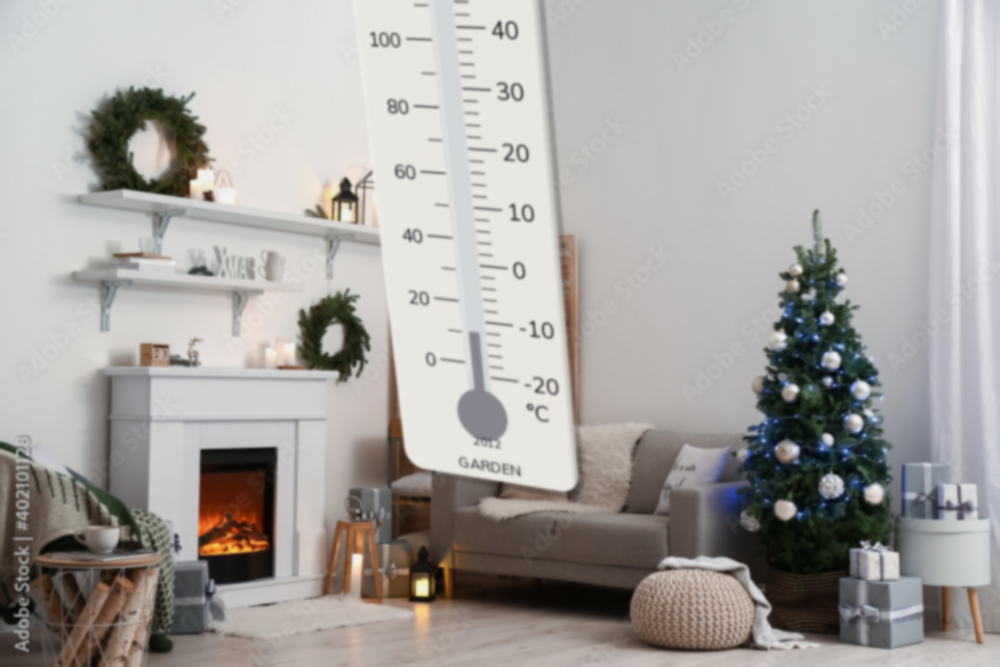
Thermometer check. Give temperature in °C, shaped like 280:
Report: -12
